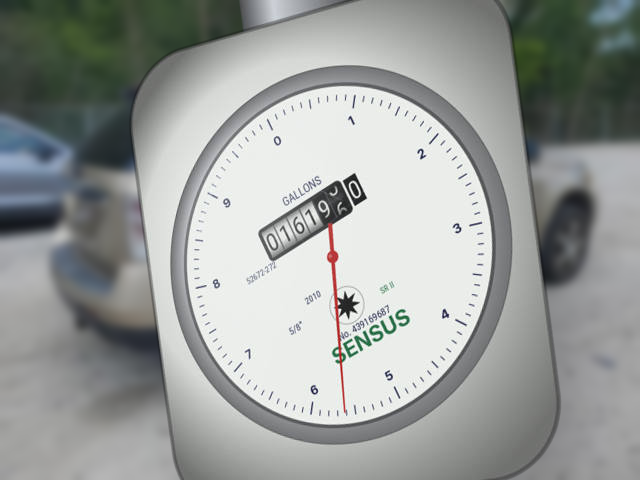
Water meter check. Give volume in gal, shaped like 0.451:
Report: 161955.6
